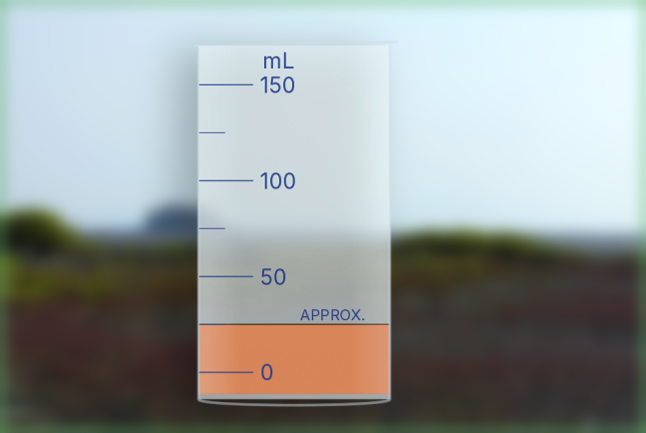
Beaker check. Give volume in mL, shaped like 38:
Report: 25
